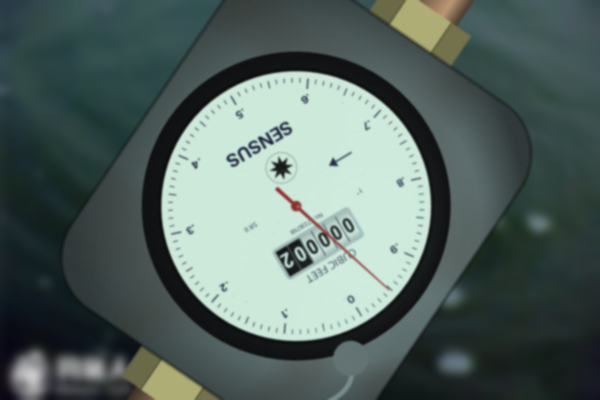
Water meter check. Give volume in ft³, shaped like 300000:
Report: 1.95
